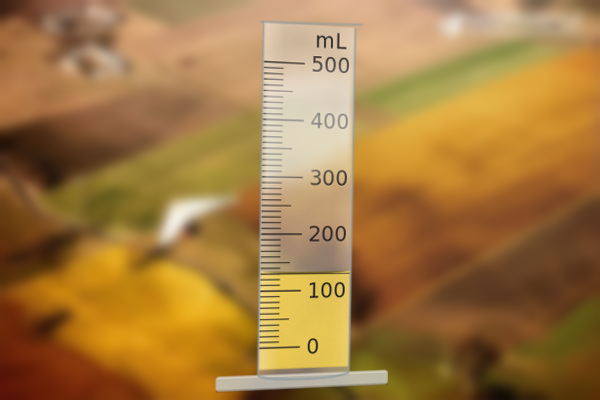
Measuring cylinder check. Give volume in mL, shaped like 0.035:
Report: 130
